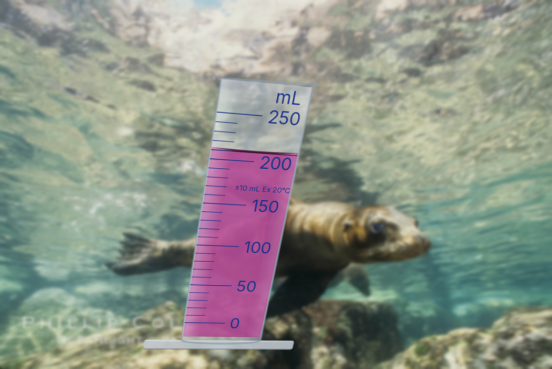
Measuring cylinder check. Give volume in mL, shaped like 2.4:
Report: 210
